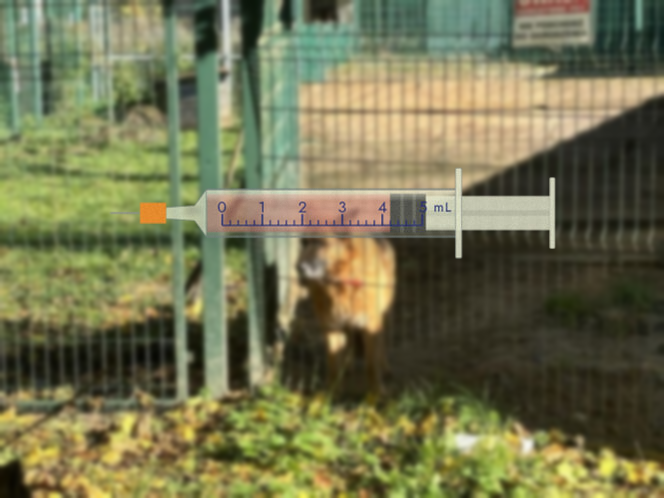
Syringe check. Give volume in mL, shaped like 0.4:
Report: 4.2
